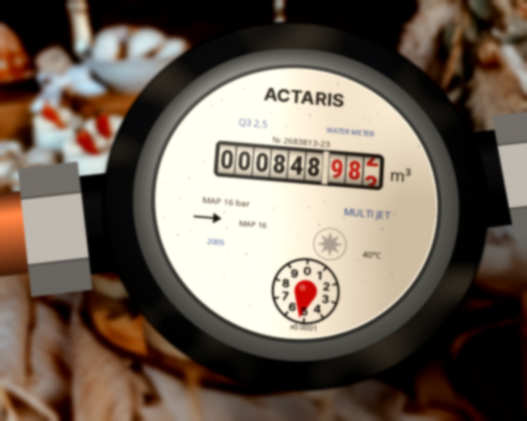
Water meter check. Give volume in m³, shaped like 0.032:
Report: 848.9825
